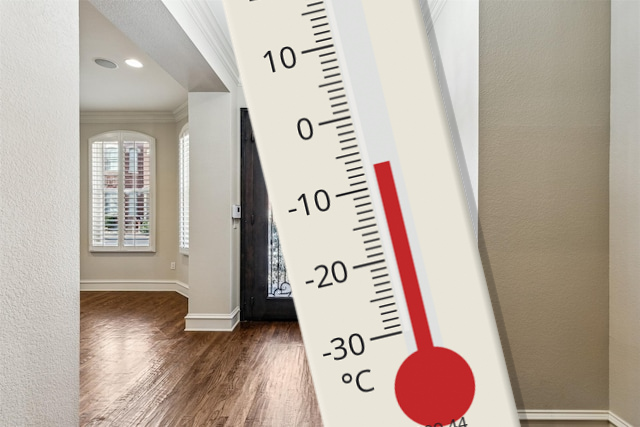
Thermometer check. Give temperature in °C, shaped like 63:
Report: -7
